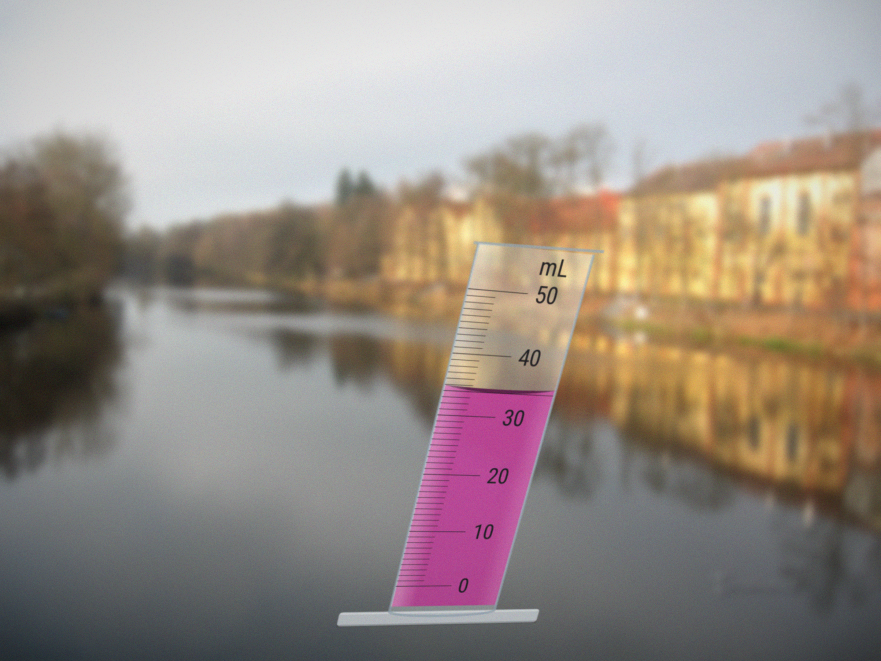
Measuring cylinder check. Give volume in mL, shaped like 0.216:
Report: 34
